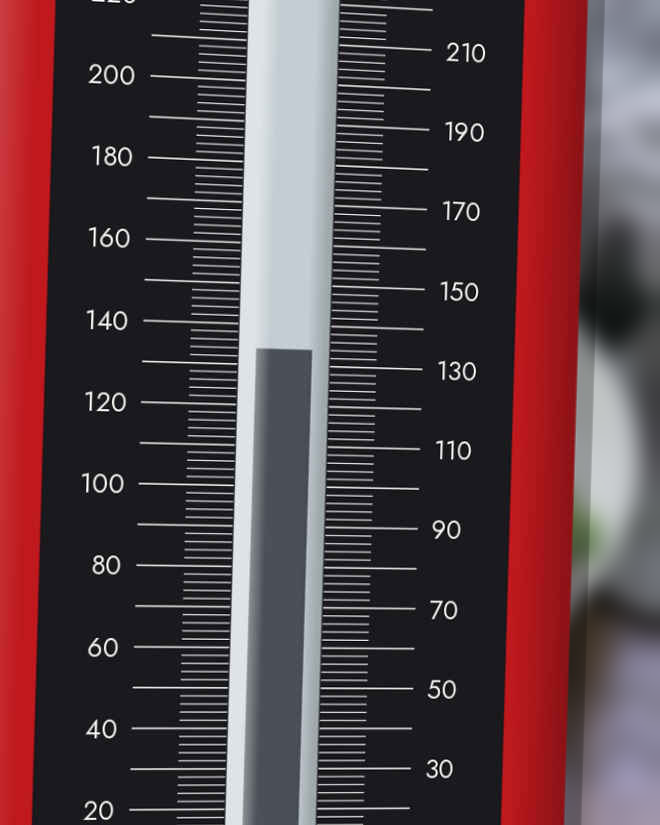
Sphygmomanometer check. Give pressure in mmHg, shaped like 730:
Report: 134
